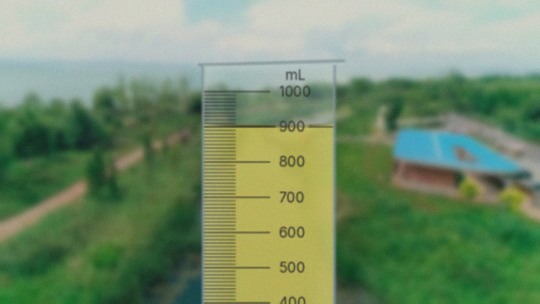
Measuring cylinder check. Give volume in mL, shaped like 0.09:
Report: 900
